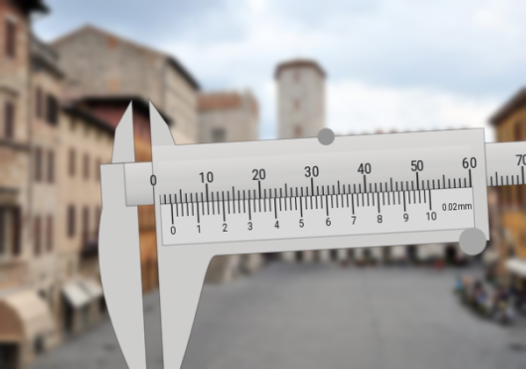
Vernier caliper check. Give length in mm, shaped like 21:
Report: 3.2
